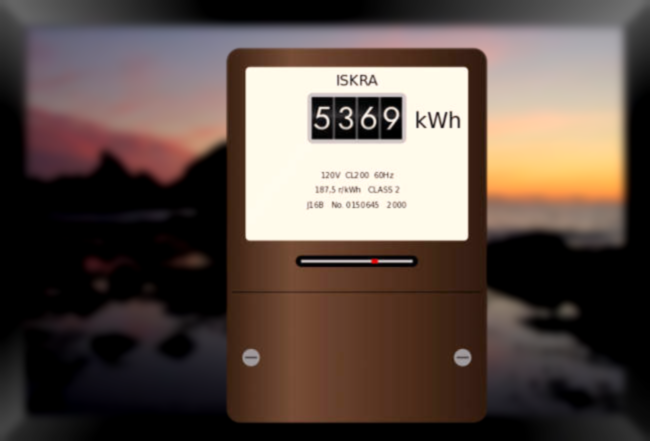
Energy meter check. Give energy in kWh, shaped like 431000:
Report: 5369
